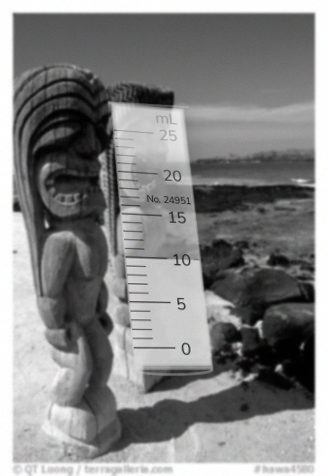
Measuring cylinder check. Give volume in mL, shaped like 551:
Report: 10
